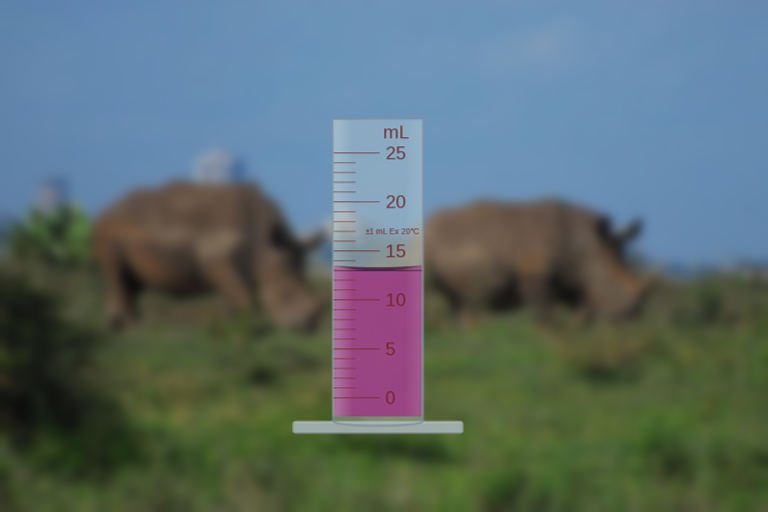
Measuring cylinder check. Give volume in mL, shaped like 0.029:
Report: 13
